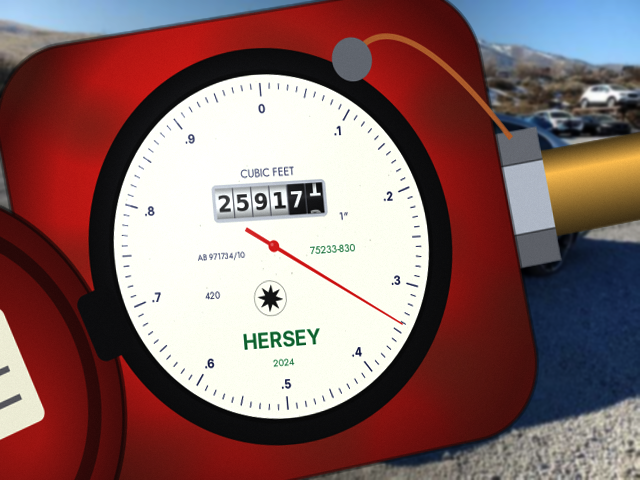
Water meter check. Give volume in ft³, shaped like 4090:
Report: 259171.34
